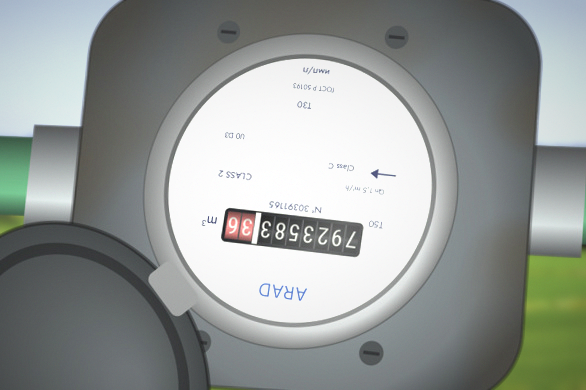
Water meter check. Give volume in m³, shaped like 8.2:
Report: 7923583.36
